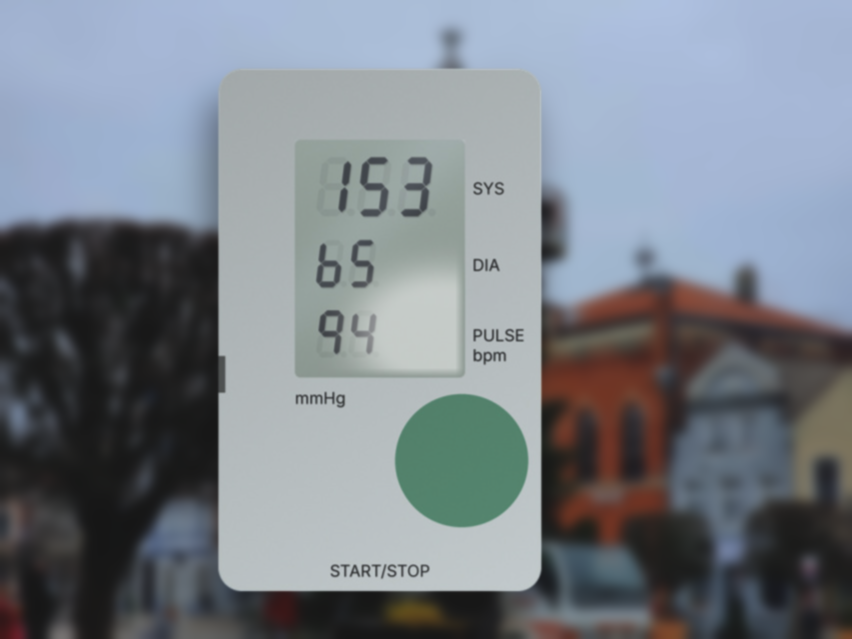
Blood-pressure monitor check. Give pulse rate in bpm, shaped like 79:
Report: 94
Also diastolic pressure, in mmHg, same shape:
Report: 65
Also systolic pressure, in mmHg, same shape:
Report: 153
